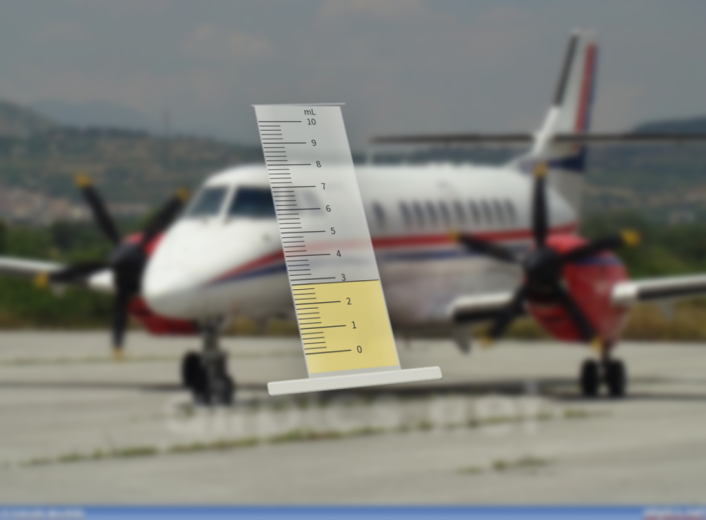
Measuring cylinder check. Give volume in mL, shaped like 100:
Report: 2.8
